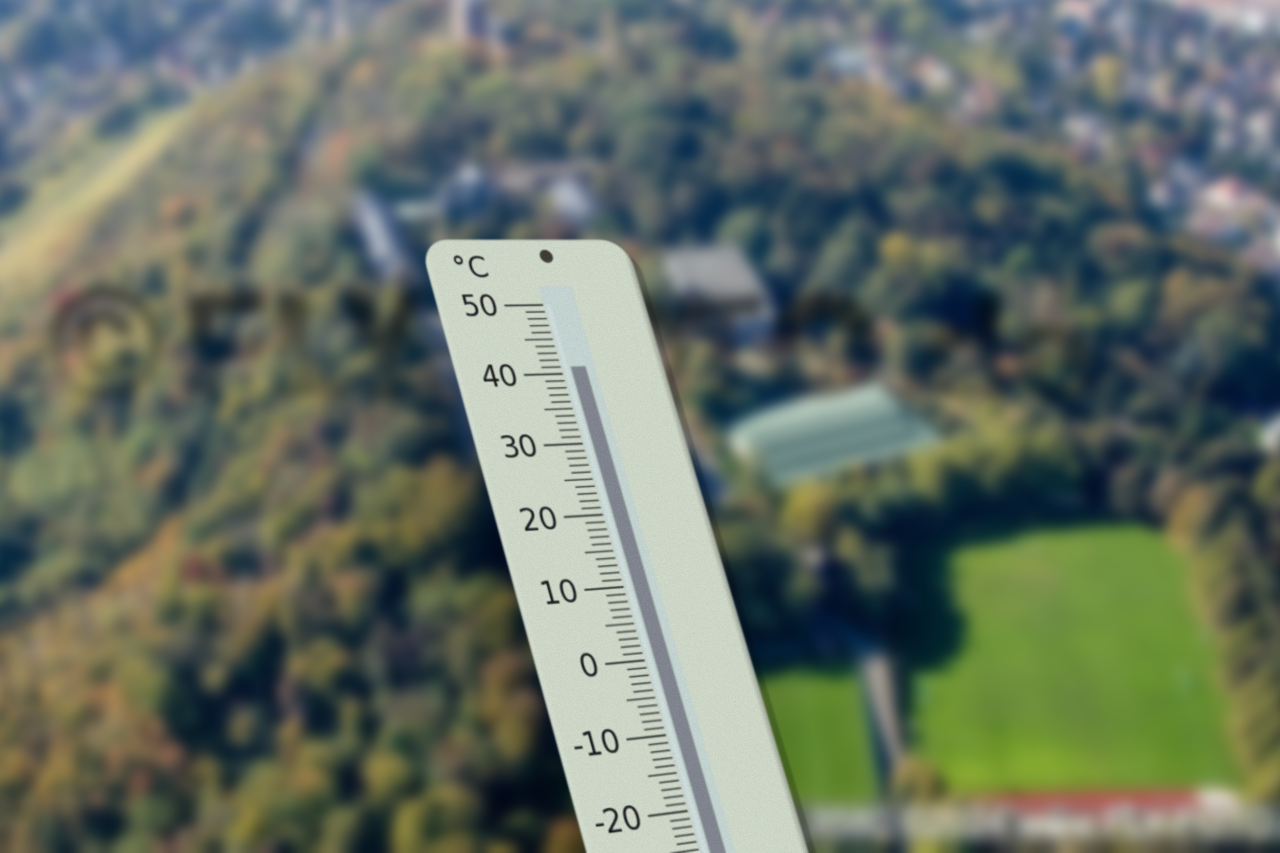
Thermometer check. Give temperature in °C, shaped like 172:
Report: 41
